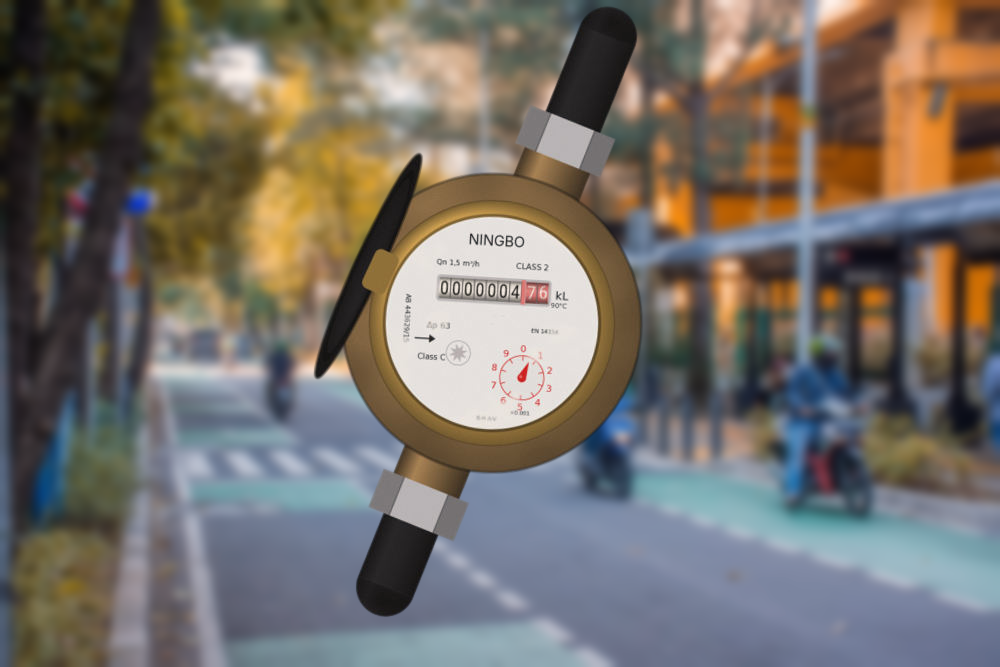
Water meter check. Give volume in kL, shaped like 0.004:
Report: 4.760
